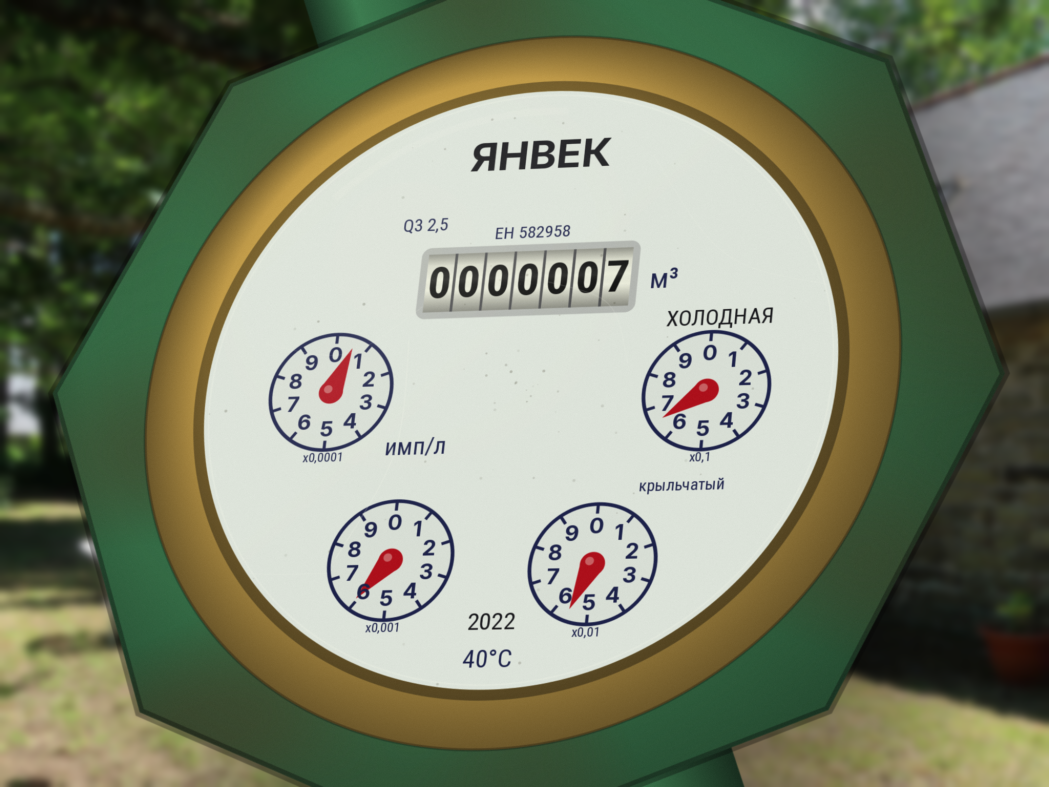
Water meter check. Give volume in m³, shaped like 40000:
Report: 7.6560
